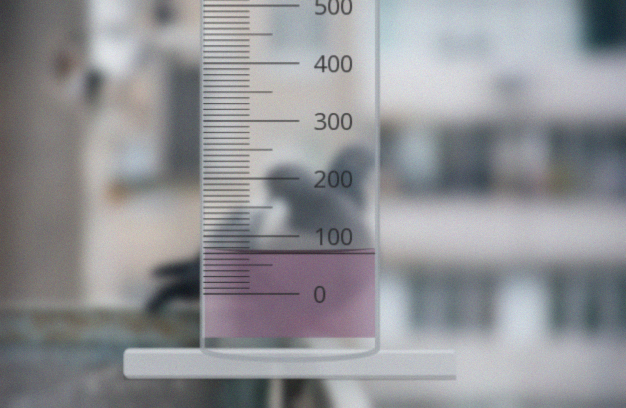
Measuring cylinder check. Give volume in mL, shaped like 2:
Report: 70
